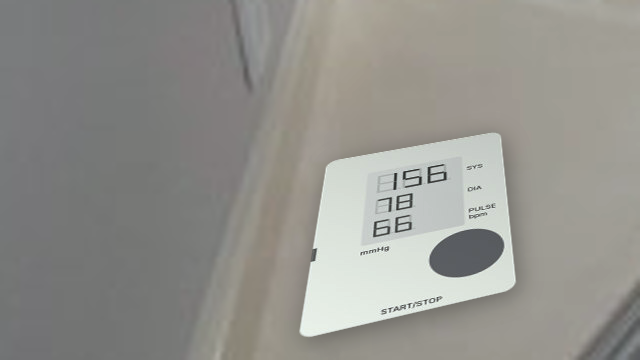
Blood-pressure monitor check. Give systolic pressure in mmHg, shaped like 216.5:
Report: 156
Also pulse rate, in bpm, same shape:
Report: 66
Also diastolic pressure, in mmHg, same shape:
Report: 78
